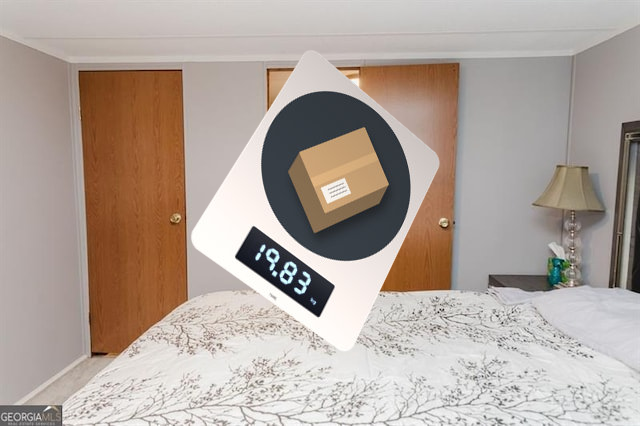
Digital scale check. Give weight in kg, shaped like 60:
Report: 19.83
